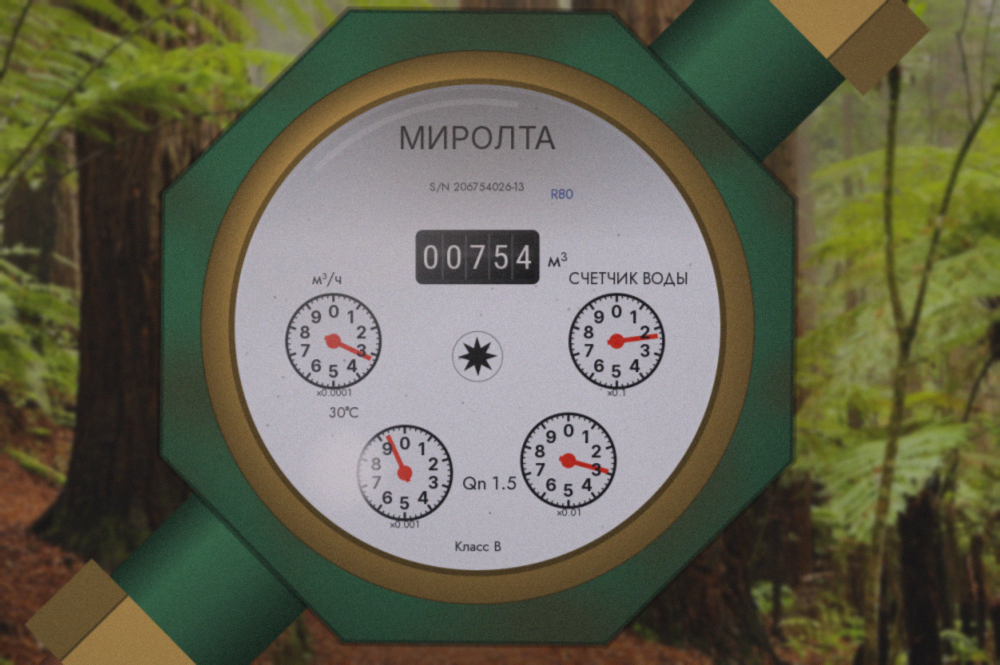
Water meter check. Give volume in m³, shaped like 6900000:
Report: 754.2293
